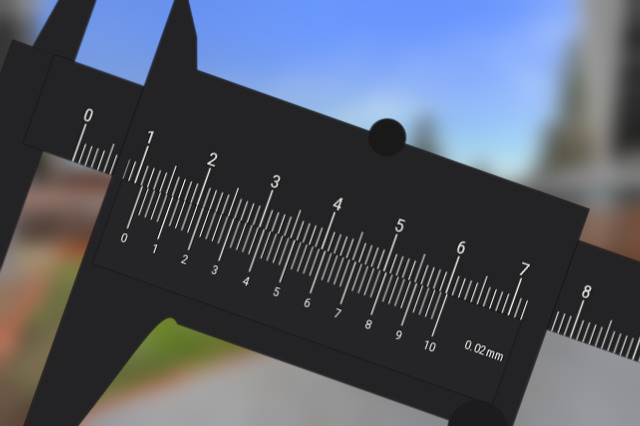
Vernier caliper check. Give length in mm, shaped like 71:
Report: 11.2
